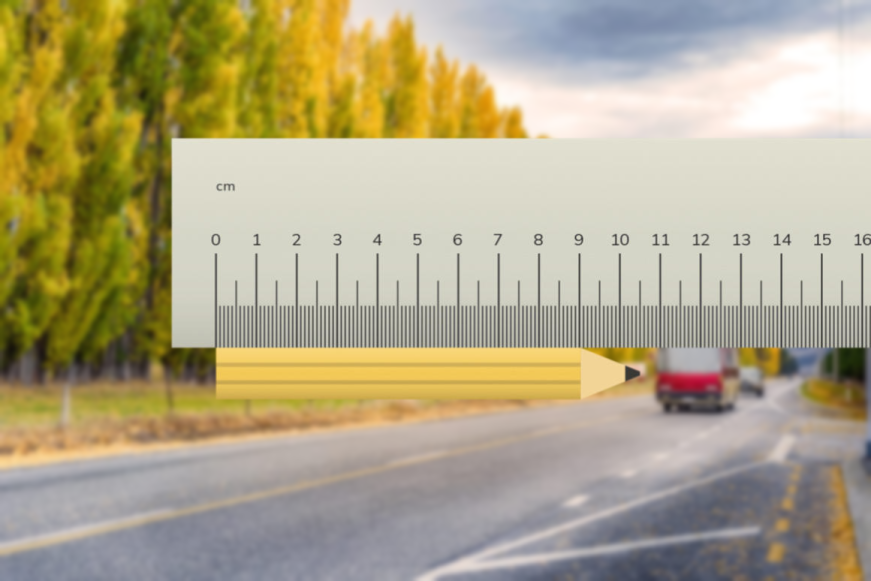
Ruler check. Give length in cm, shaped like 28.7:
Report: 10.5
